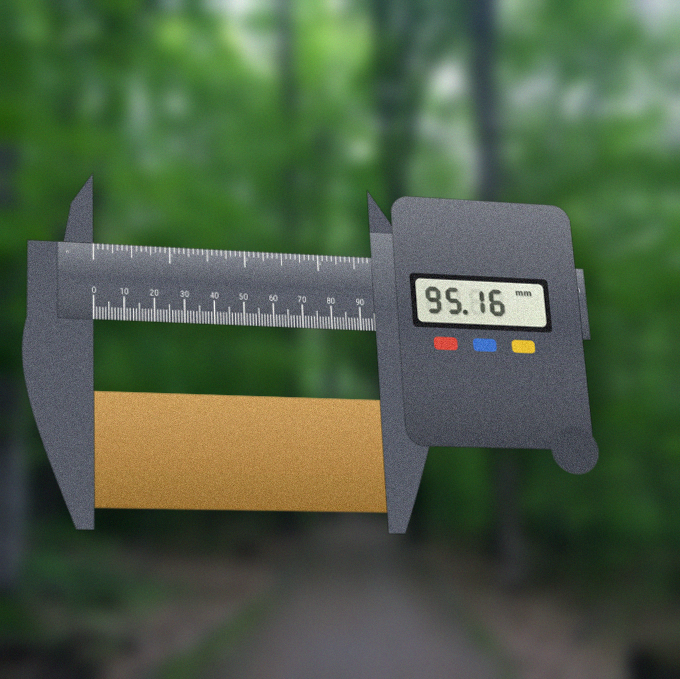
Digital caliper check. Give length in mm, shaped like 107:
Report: 95.16
